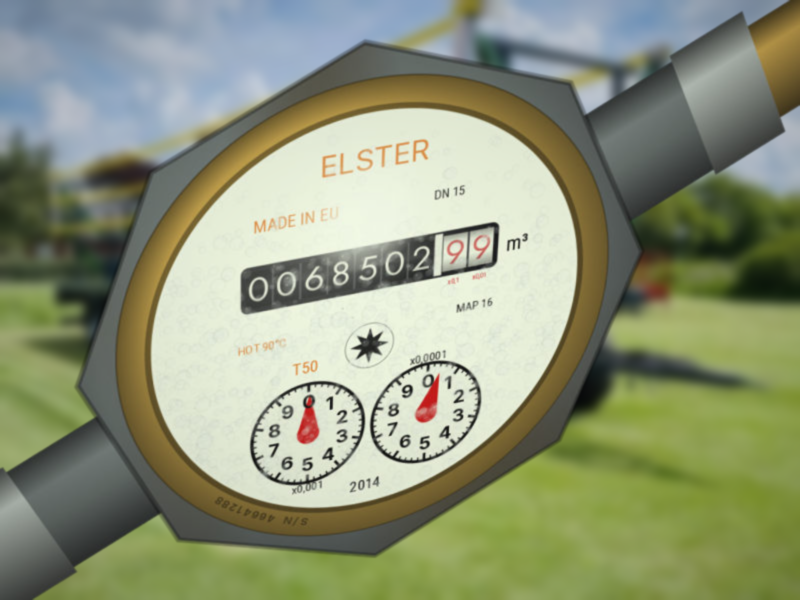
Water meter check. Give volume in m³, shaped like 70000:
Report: 68502.9900
